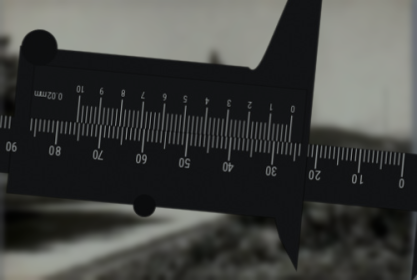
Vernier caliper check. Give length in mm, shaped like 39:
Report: 26.5
